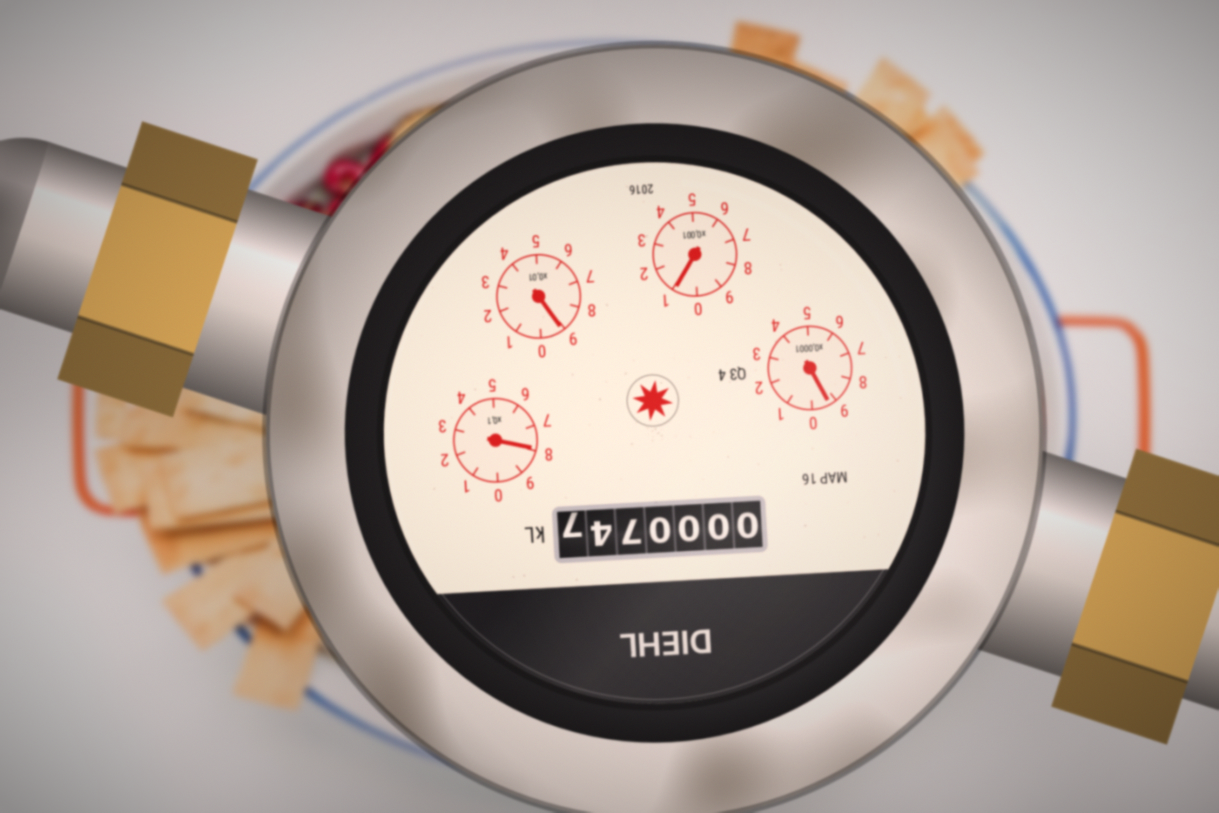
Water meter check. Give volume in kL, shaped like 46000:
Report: 746.7909
